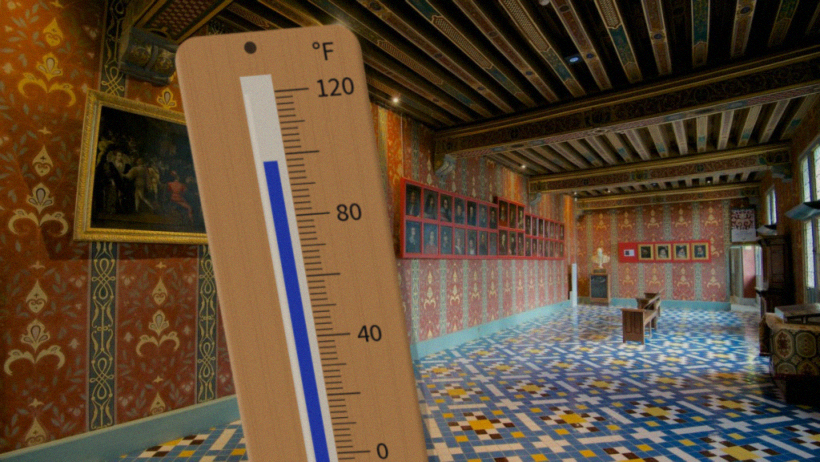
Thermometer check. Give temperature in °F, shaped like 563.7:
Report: 98
